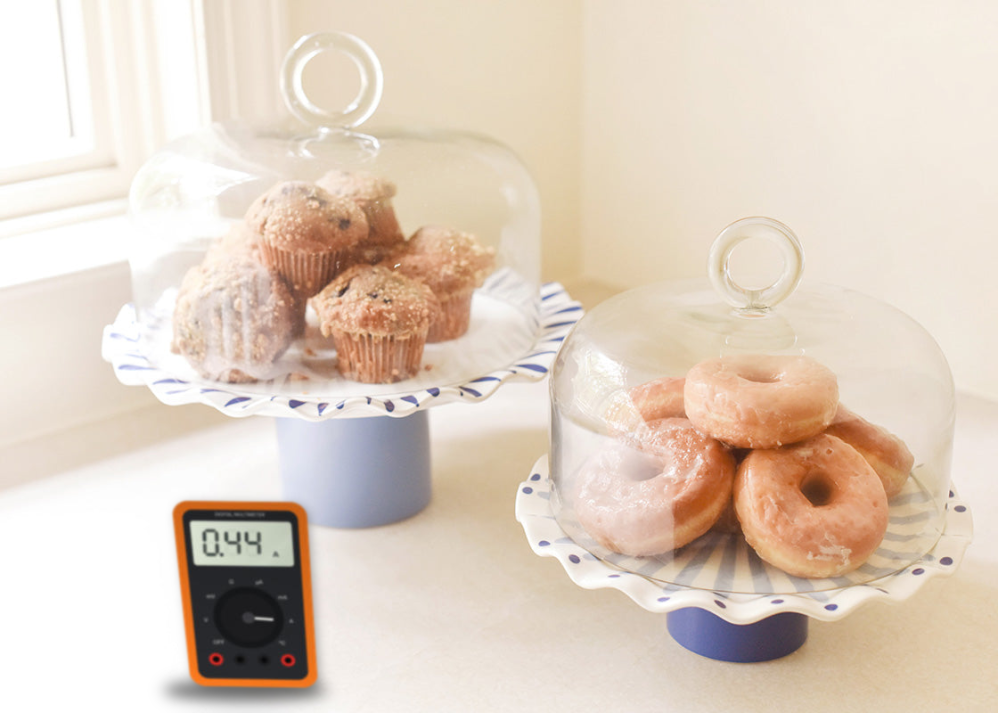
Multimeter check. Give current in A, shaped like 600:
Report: 0.44
